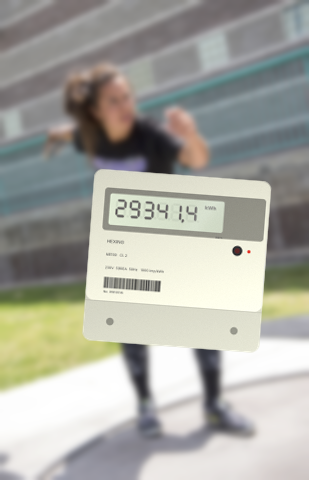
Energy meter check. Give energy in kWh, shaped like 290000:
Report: 29341.4
